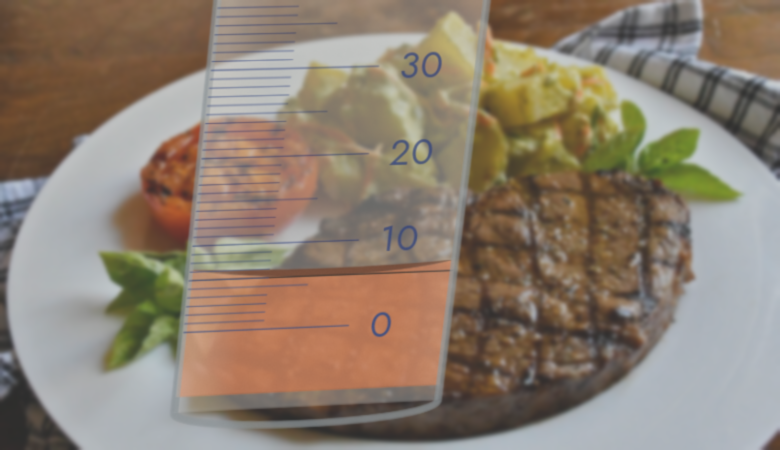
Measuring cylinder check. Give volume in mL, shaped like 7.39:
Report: 6
